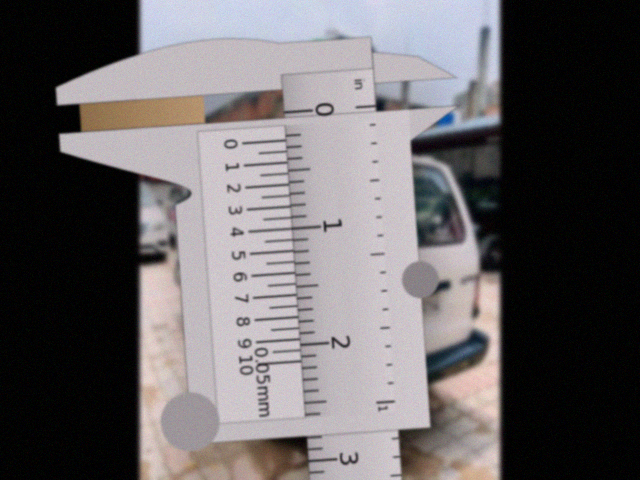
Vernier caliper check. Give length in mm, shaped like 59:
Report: 2.4
